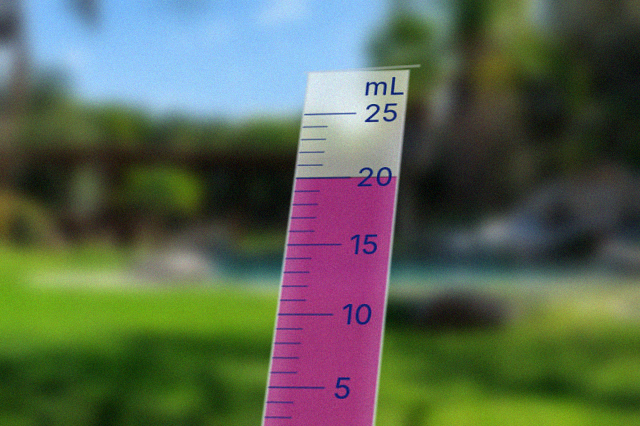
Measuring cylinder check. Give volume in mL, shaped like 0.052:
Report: 20
